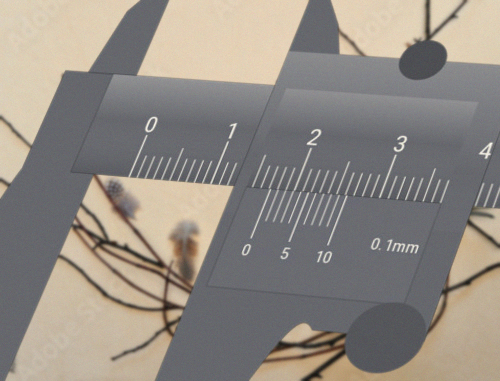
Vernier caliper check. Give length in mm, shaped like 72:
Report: 17.2
